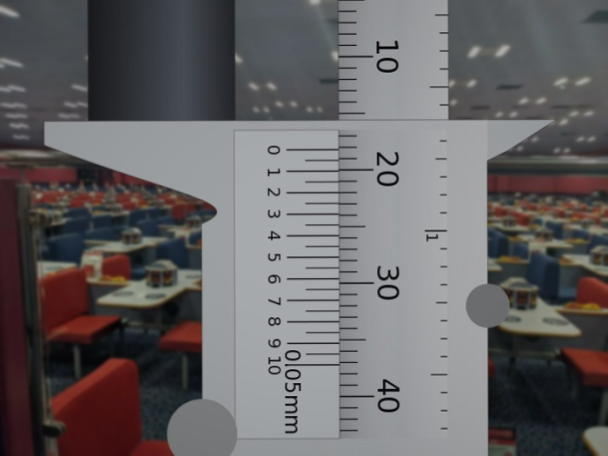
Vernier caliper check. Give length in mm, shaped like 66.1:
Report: 18.2
